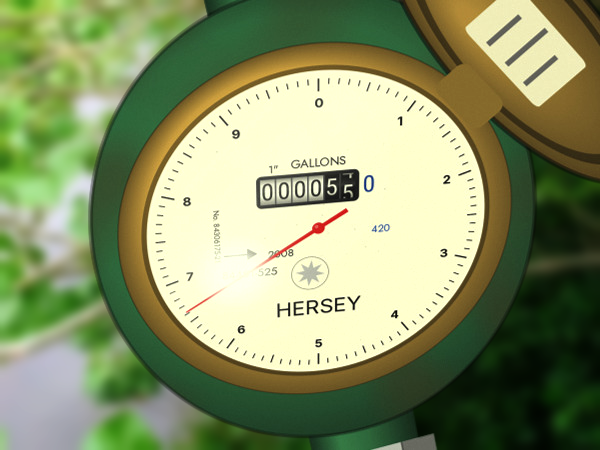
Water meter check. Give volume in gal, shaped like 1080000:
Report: 546.6
